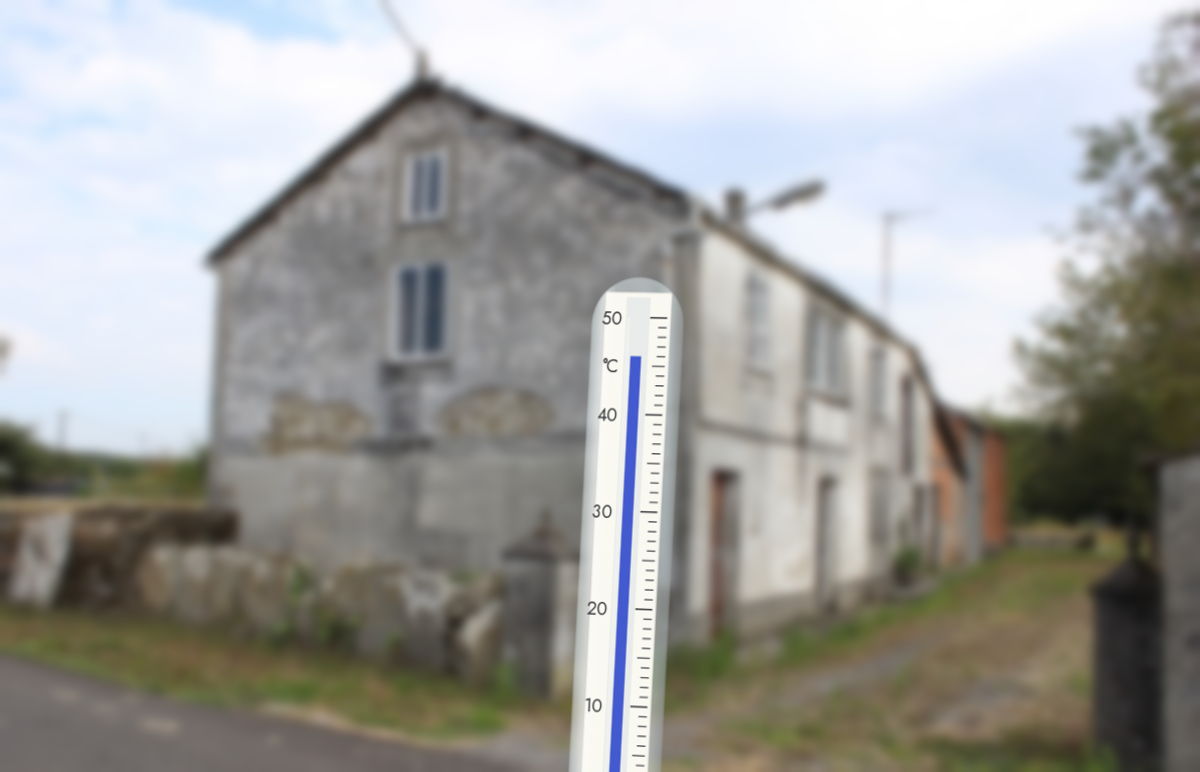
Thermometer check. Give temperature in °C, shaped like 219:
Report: 46
